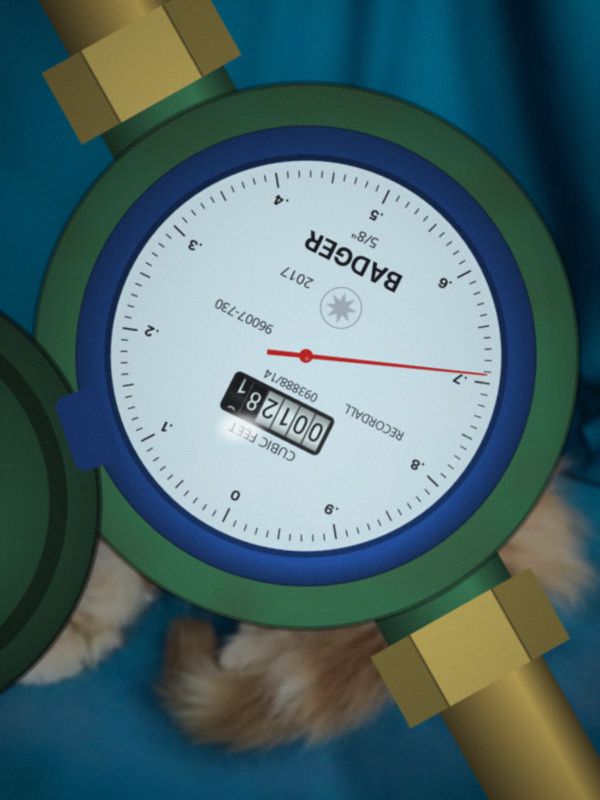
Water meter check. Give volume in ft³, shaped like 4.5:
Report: 1280.69
